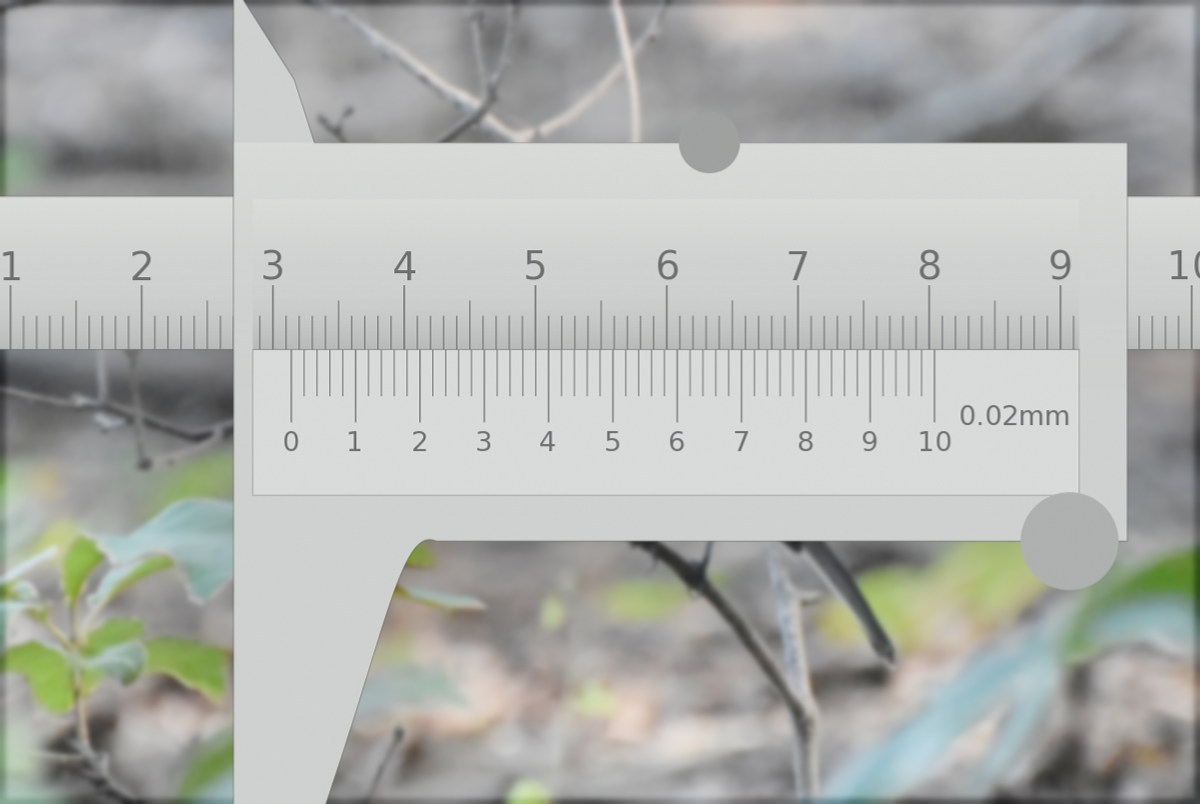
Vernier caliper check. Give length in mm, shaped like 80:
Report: 31.4
